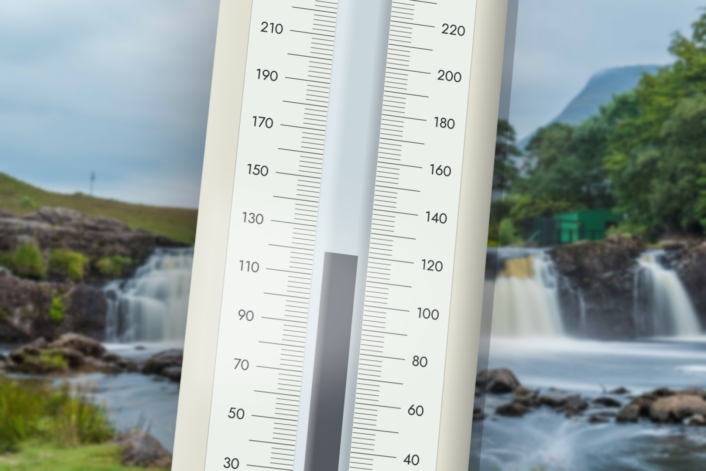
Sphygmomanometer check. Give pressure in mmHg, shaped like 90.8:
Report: 120
